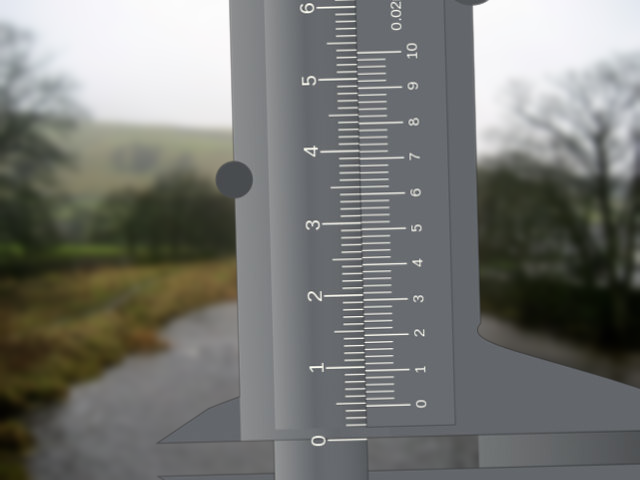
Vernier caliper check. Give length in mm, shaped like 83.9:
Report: 4.6
